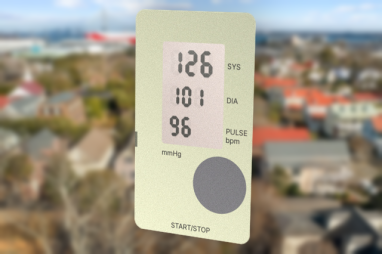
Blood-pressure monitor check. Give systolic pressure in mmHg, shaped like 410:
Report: 126
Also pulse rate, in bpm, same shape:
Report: 96
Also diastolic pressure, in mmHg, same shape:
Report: 101
